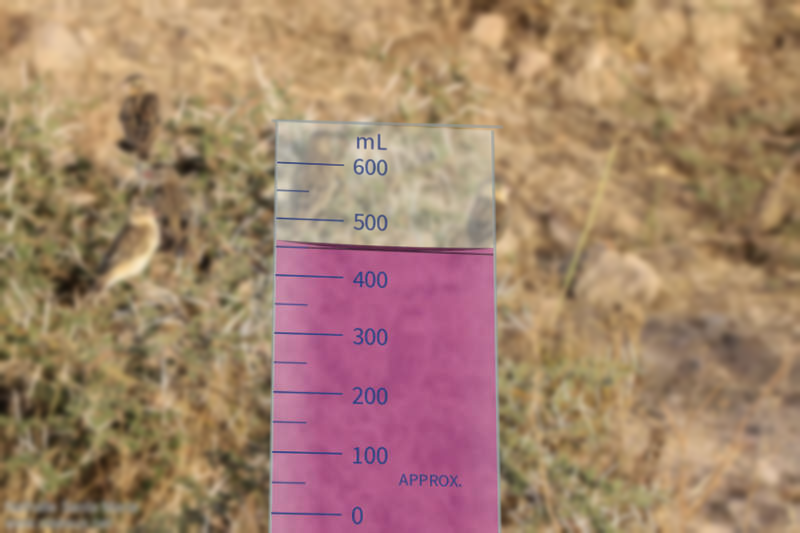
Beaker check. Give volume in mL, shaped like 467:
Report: 450
